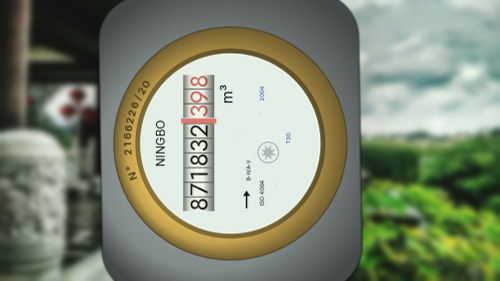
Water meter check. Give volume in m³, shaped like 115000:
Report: 871832.398
